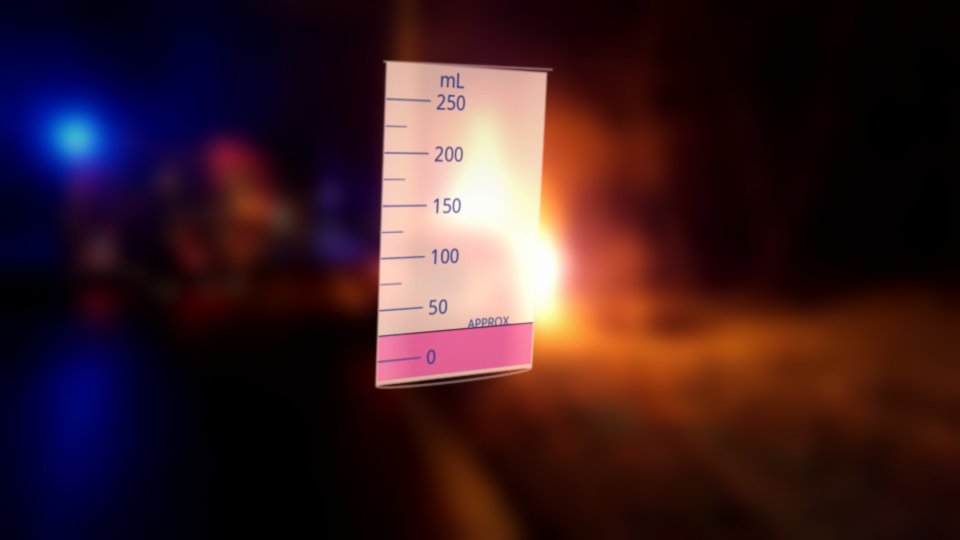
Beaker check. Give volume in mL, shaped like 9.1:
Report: 25
